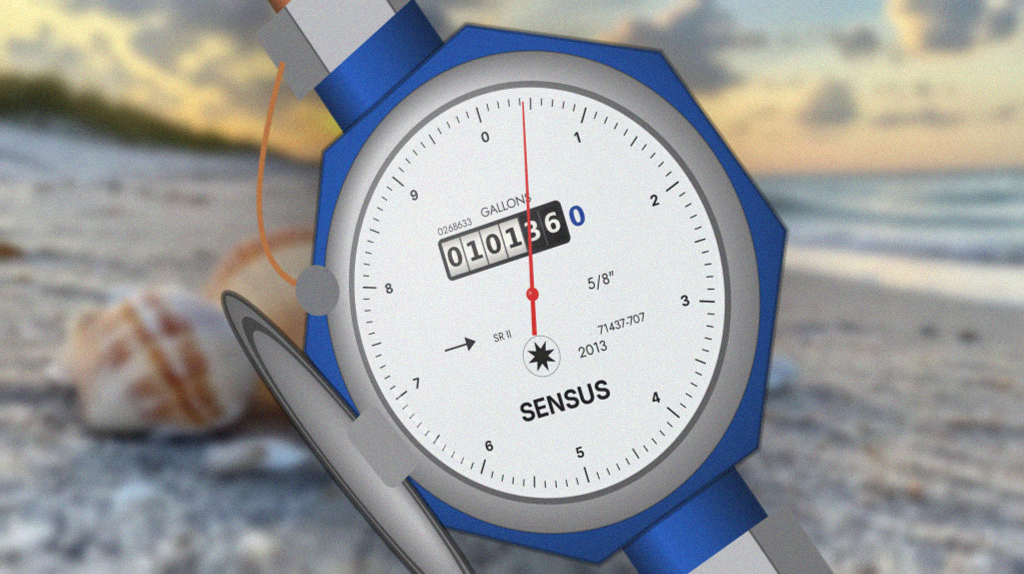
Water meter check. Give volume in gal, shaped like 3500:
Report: 101360.4
